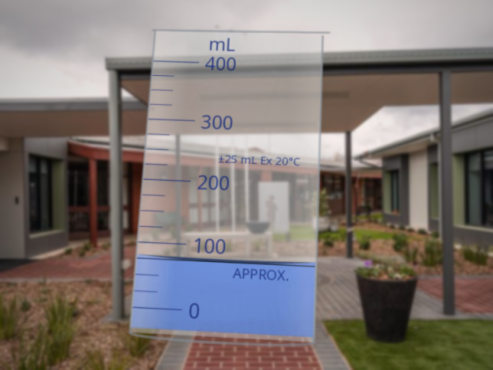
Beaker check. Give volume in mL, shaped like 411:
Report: 75
